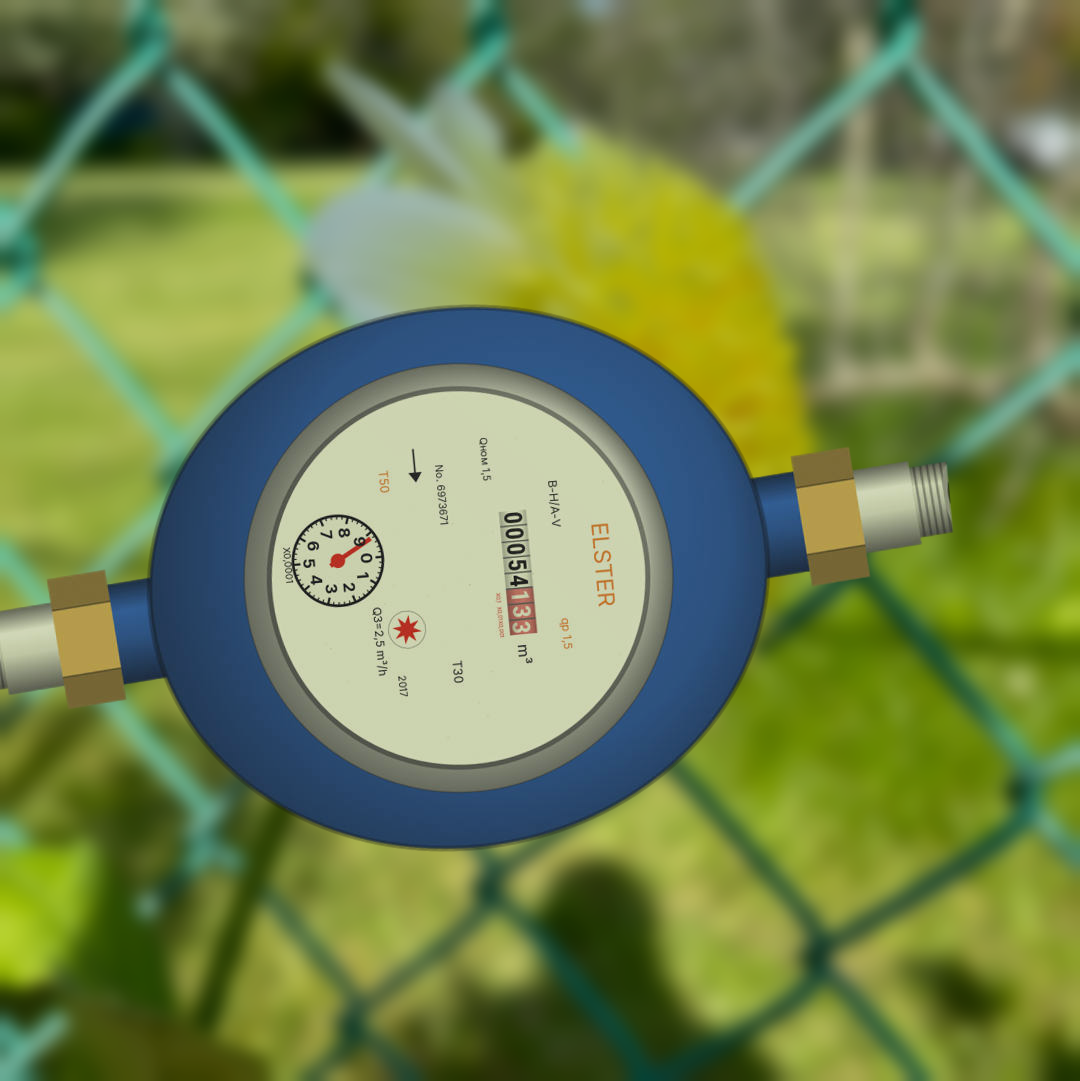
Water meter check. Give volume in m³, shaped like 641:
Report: 54.1329
